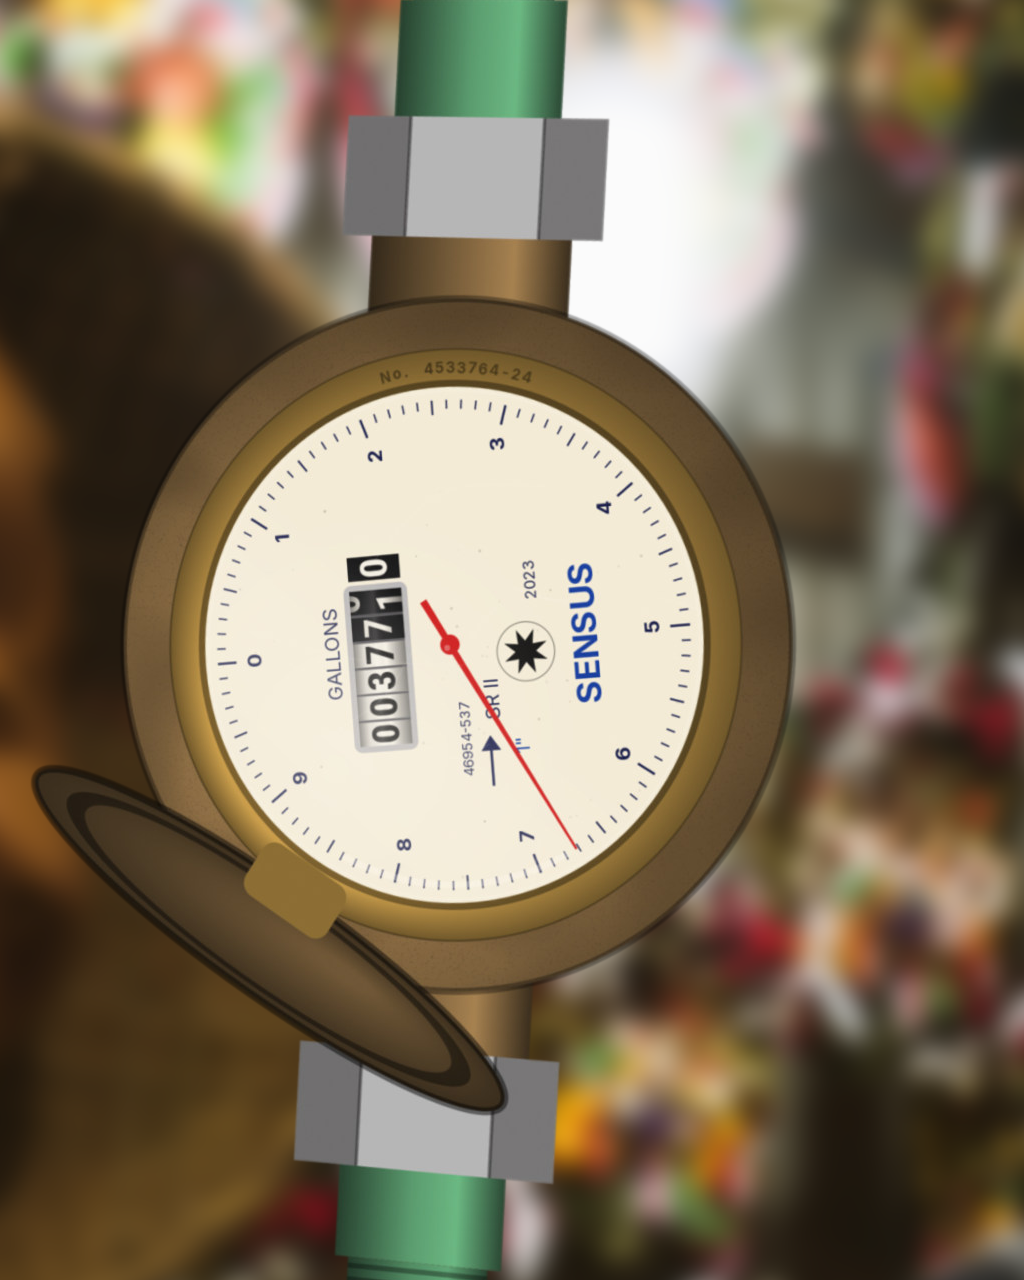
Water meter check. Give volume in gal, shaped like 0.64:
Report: 37706.7
